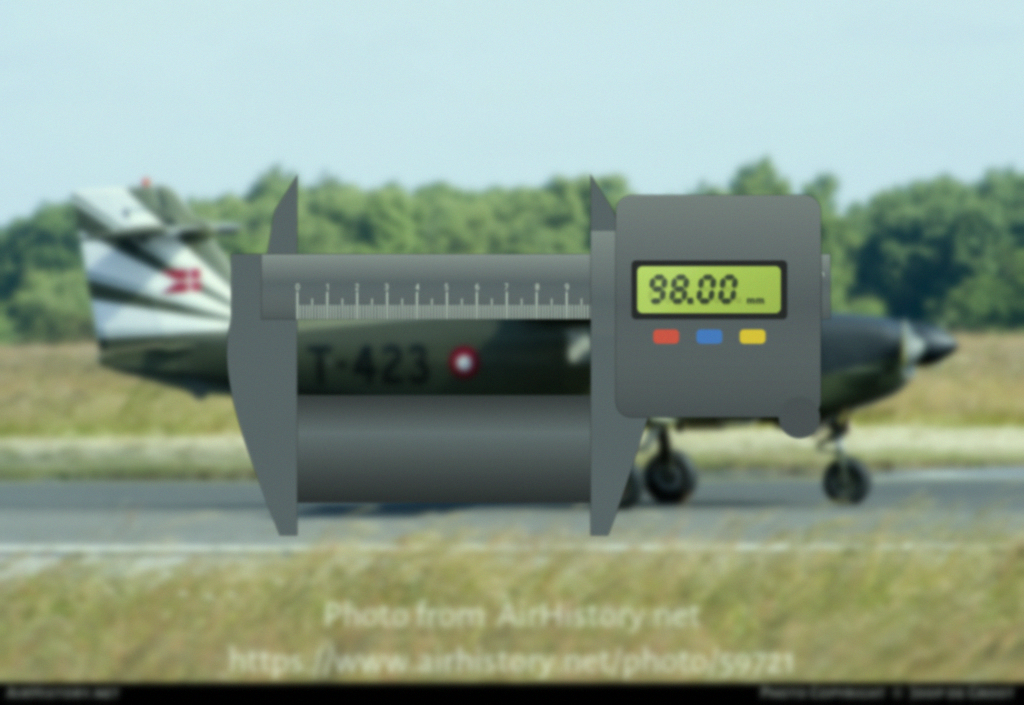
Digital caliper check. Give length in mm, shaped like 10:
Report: 98.00
